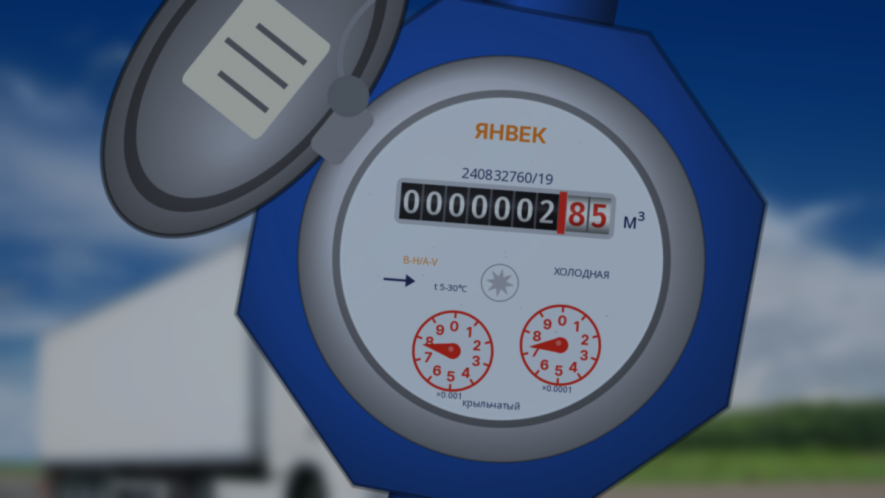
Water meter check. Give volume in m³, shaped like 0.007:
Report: 2.8577
